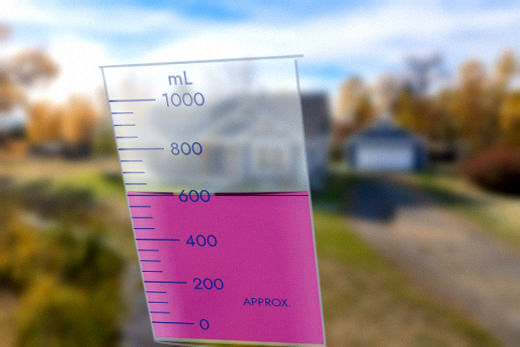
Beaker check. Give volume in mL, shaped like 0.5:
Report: 600
